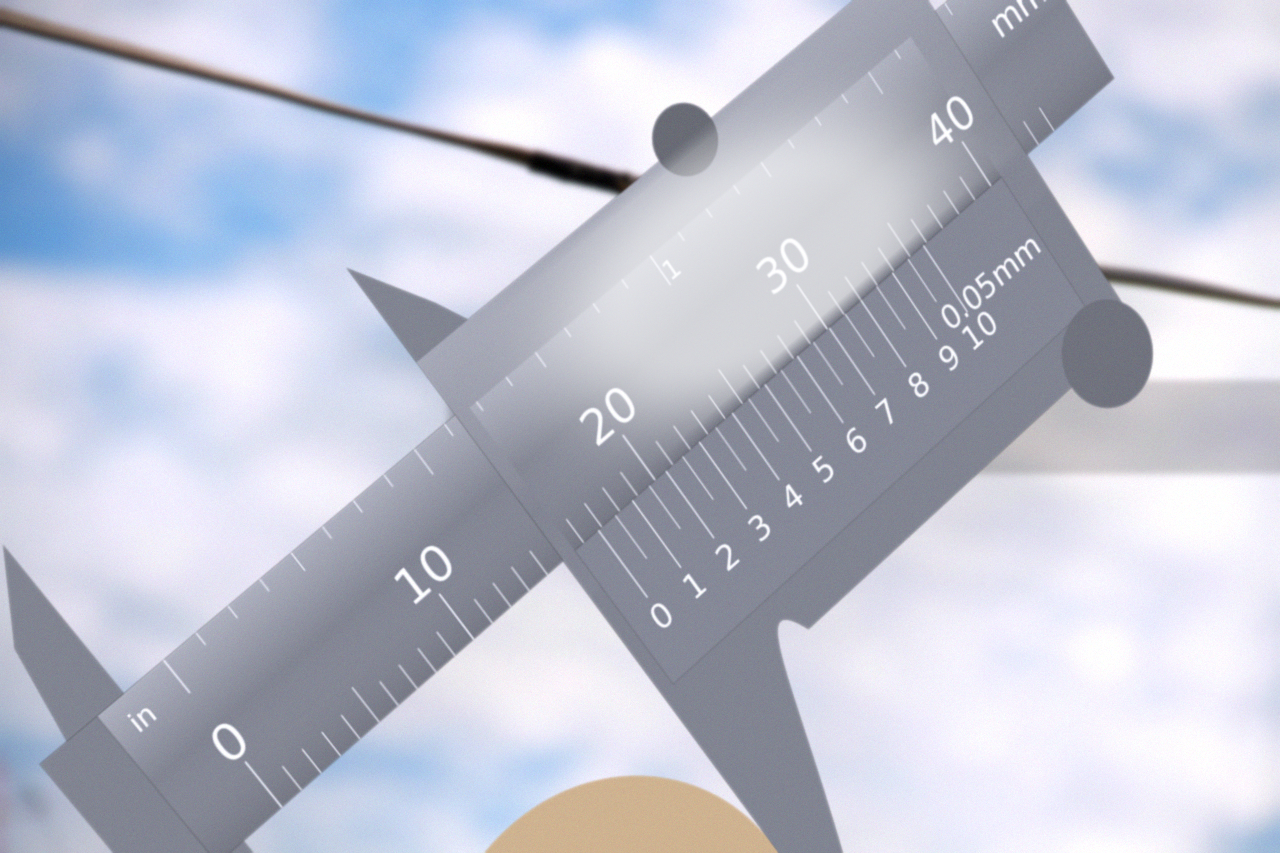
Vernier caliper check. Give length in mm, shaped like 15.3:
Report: 16.8
